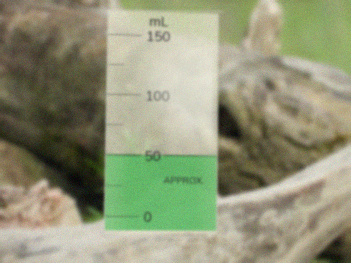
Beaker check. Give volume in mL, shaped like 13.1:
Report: 50
